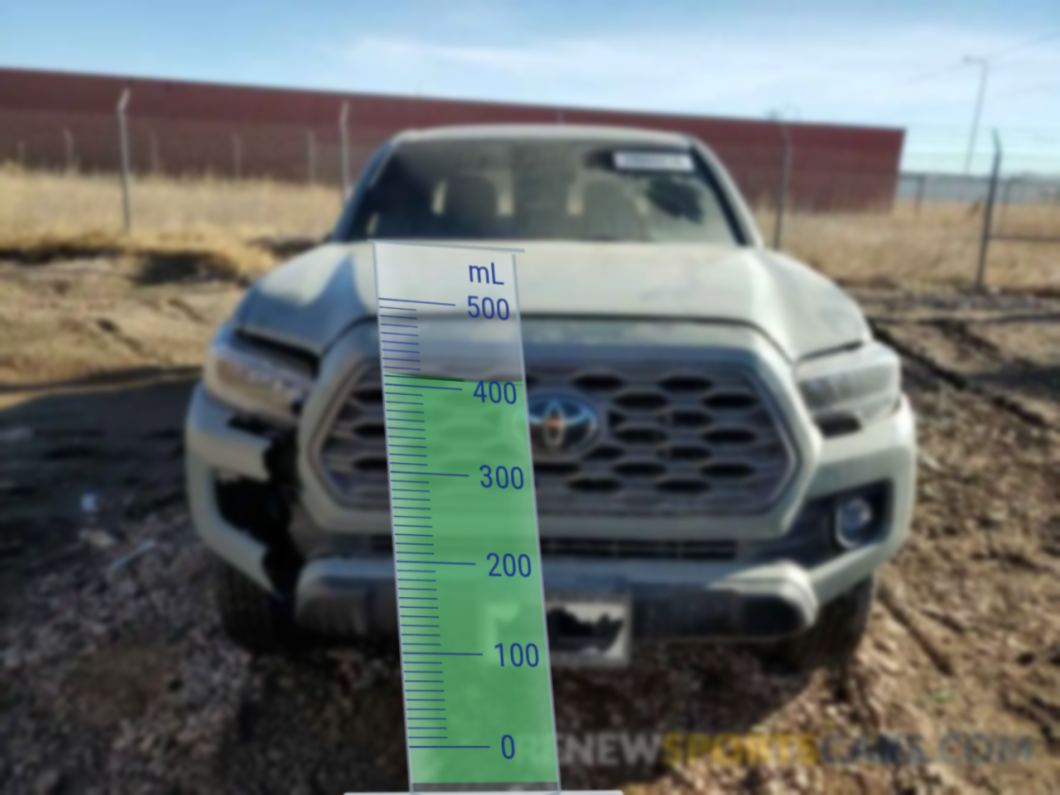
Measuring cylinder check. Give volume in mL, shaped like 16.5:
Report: 410
